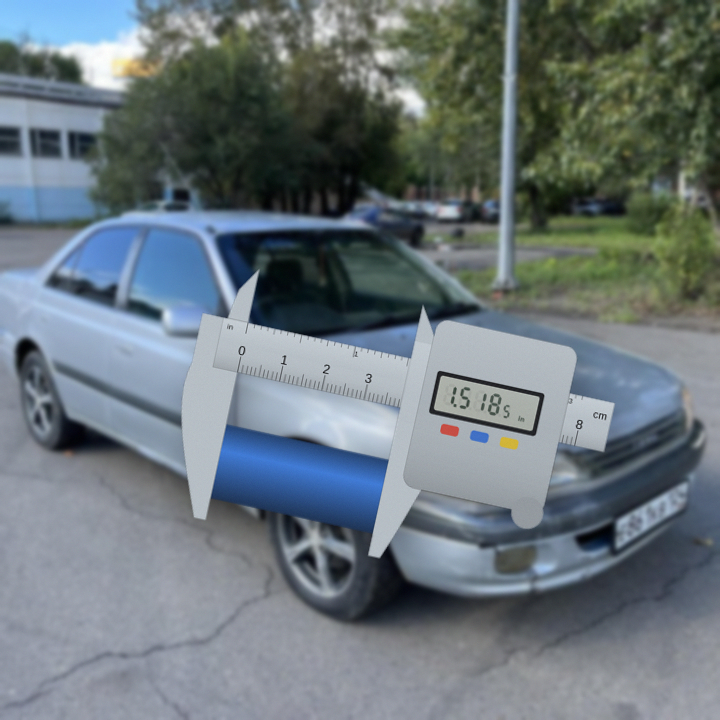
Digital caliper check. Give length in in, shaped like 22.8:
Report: 1.5185
